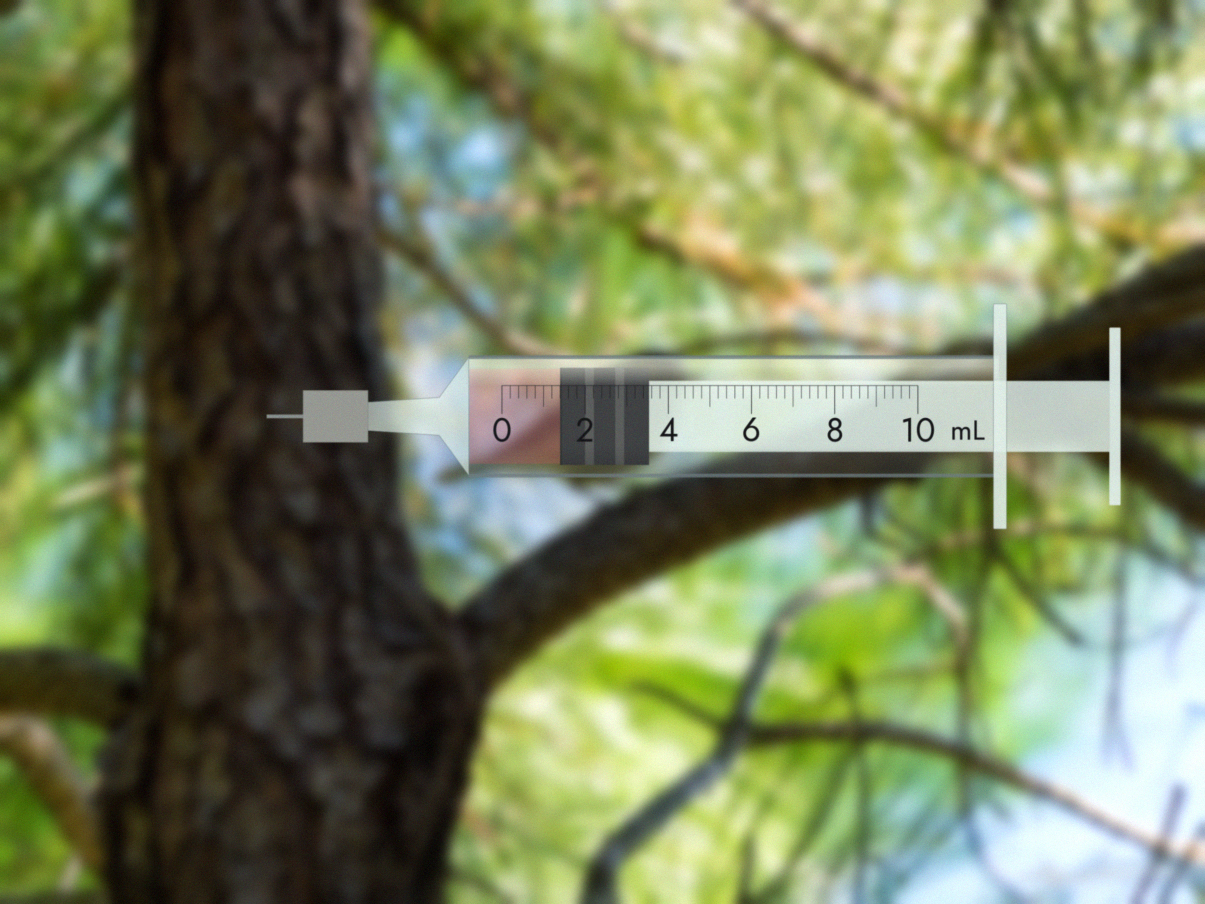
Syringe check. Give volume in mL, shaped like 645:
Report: 1.4
